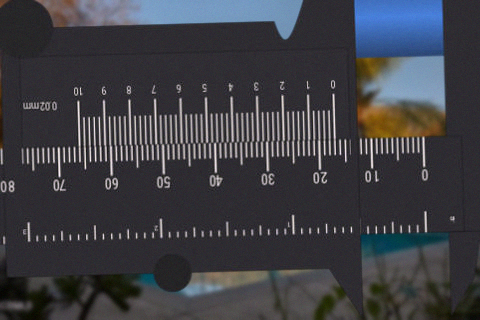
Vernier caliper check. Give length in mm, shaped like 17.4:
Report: 17.0
